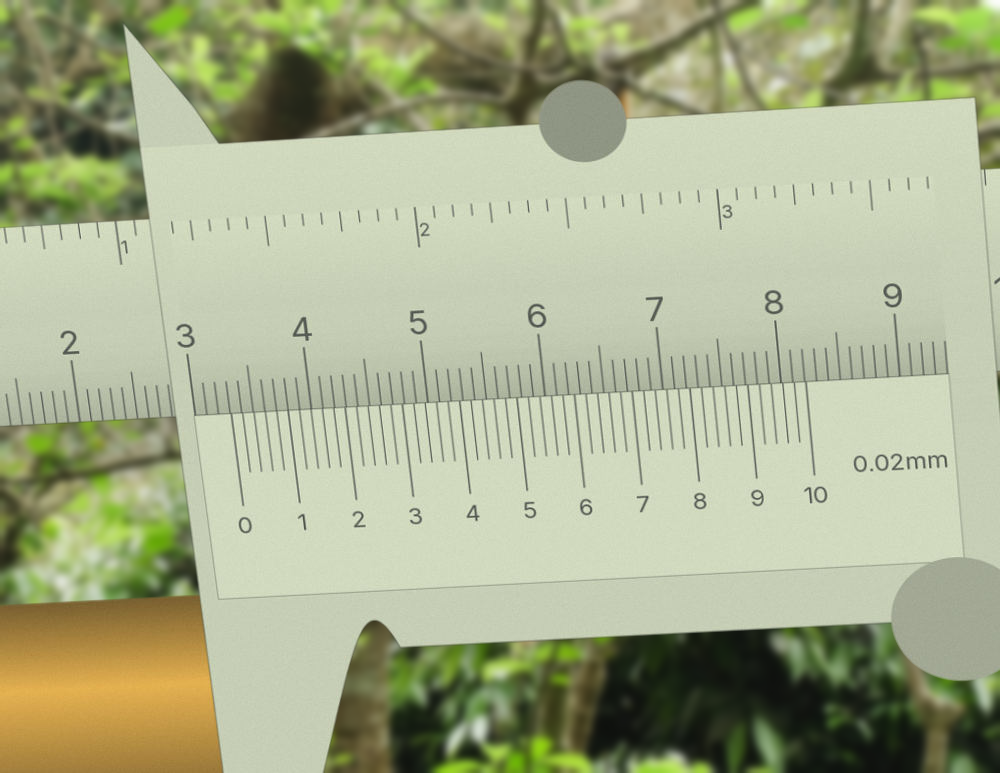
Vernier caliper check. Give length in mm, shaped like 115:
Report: 33.1
